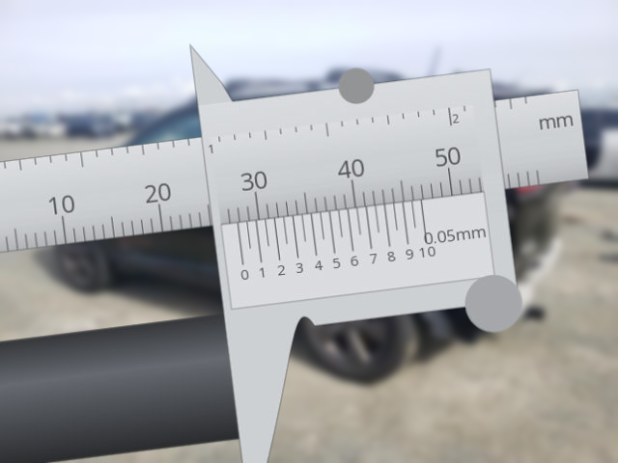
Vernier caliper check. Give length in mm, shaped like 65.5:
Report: 27.8
